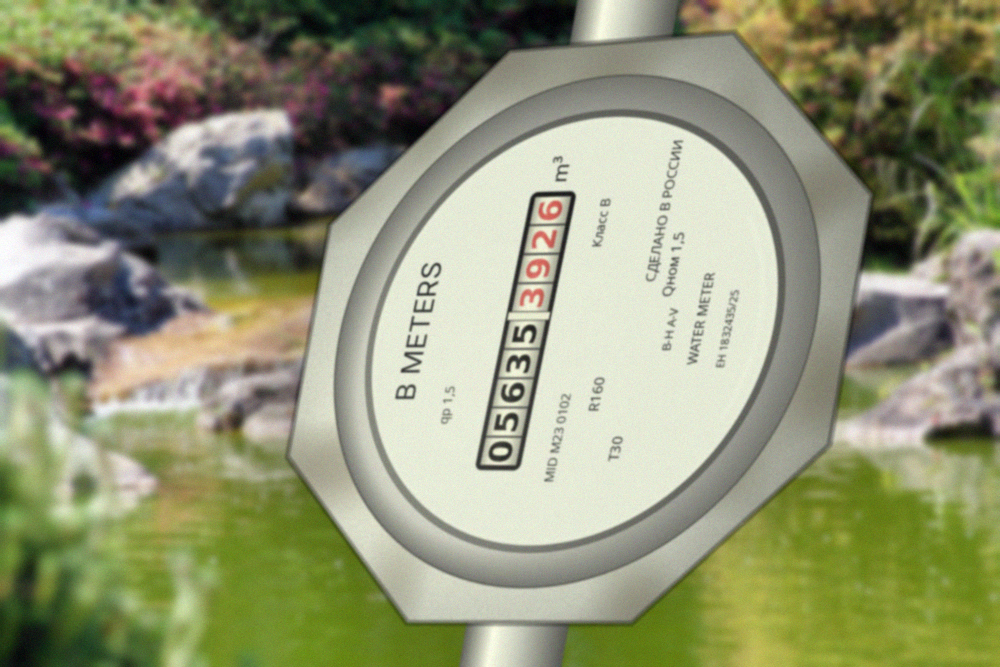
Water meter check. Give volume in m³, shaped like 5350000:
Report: 5635.3926
